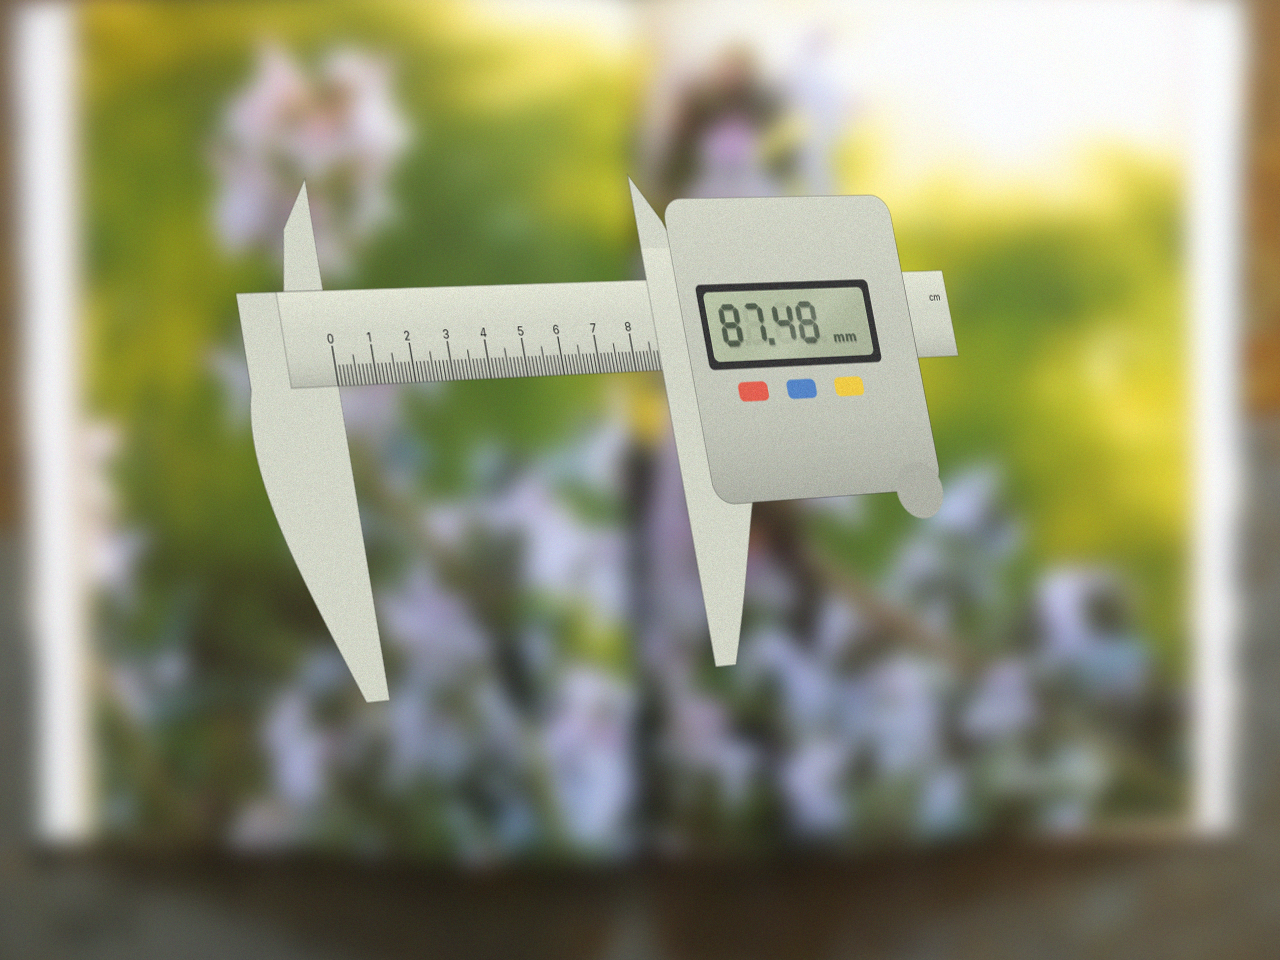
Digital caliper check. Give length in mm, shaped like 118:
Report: 87.48
